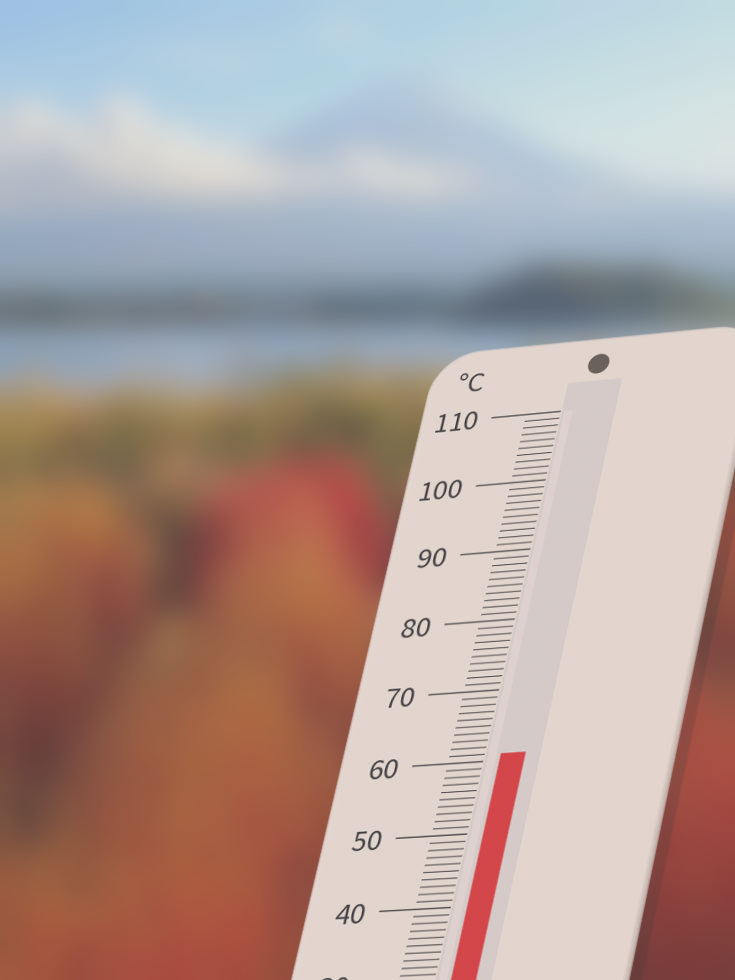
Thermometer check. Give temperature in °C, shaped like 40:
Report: 61
